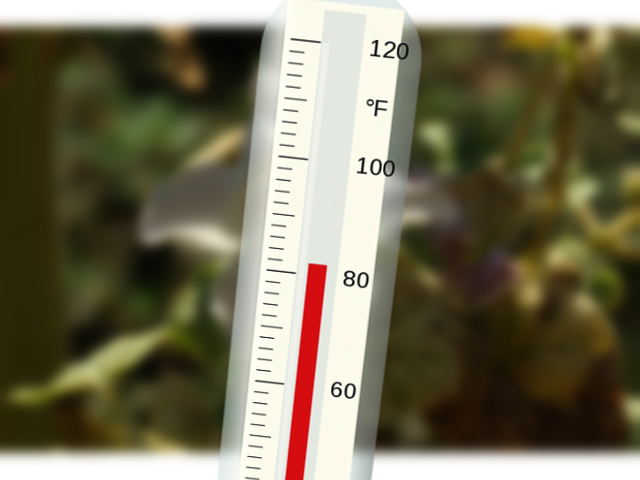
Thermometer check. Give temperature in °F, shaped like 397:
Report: 82
